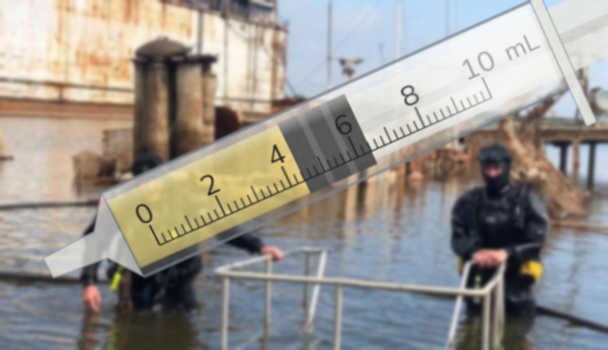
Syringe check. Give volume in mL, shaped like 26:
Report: 4.4
